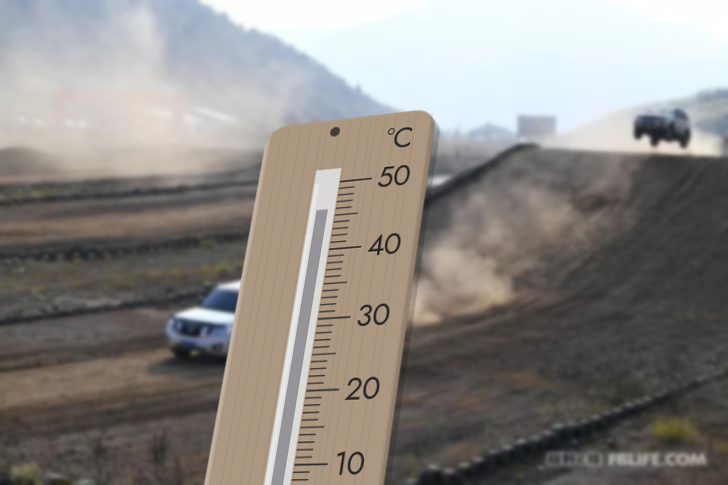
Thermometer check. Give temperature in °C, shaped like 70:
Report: 46
